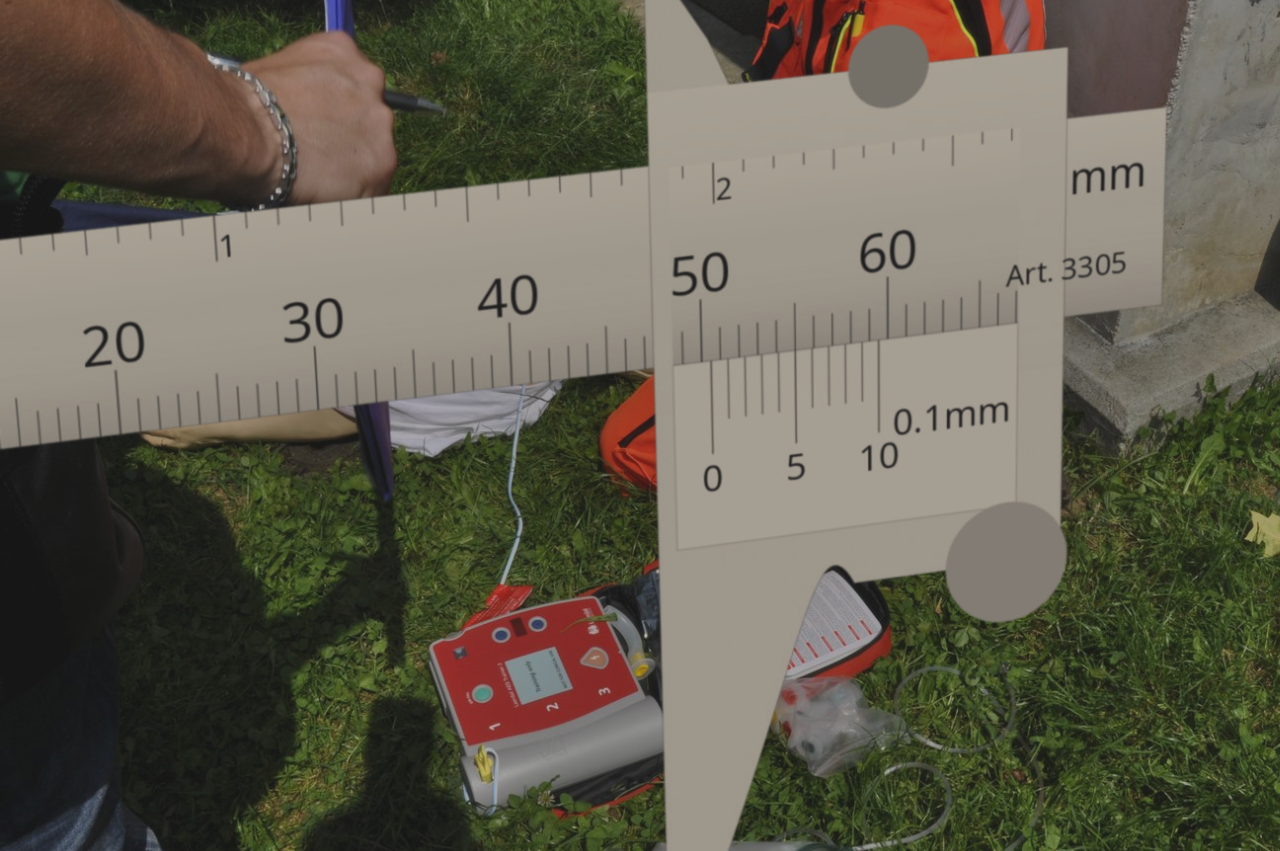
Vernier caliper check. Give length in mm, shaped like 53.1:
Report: 50.5
